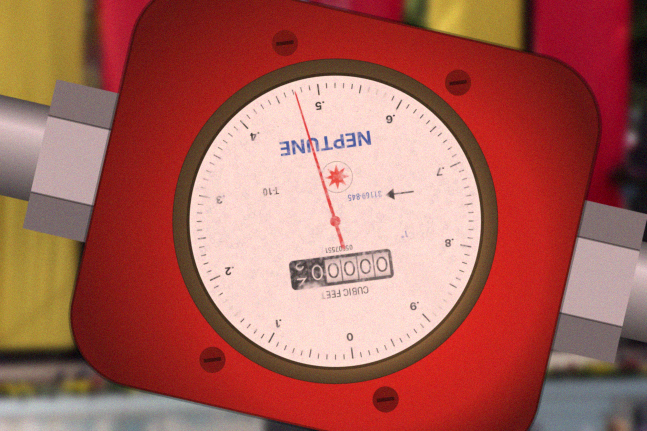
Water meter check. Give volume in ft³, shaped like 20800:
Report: 2.47
